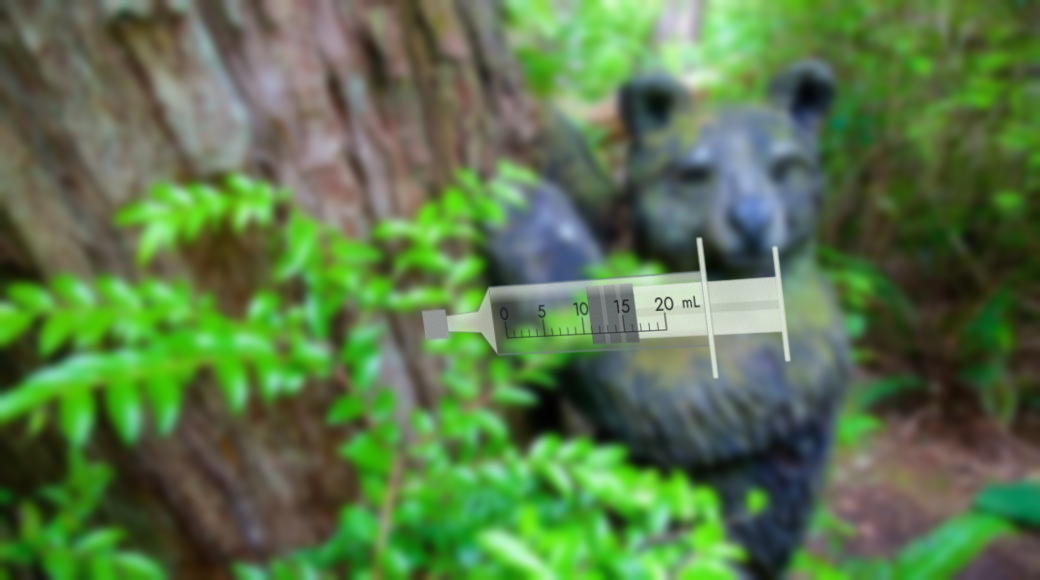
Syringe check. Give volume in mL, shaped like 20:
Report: 11
